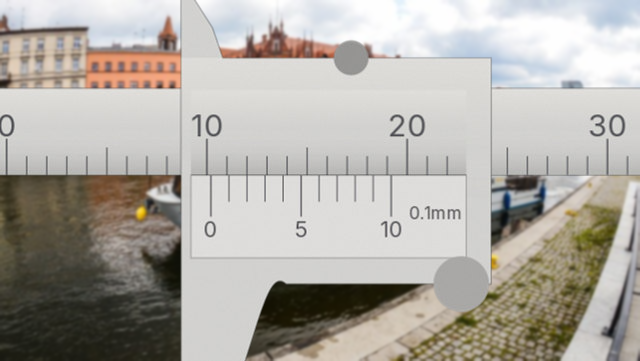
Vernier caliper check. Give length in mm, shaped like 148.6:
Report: 10.2
